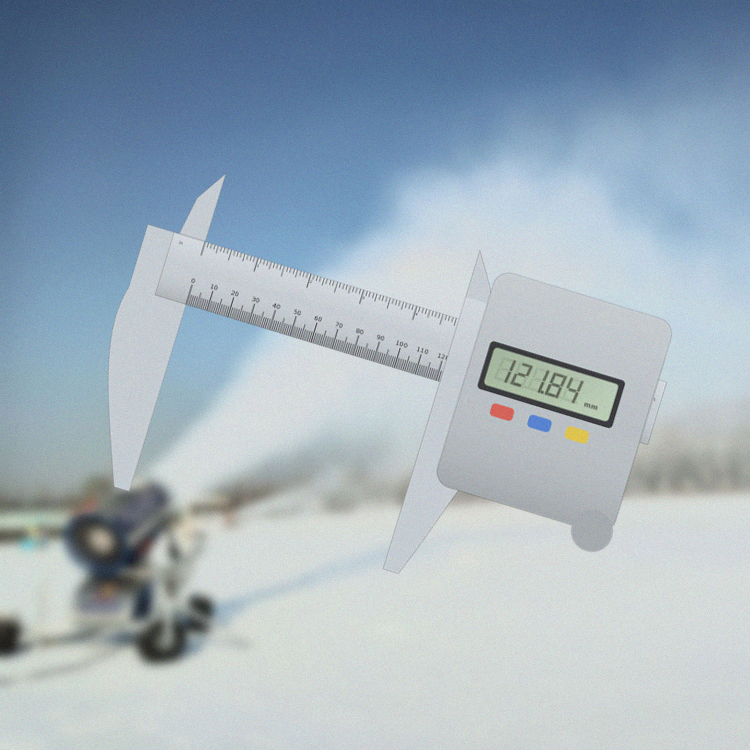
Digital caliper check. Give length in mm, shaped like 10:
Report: 121.84
